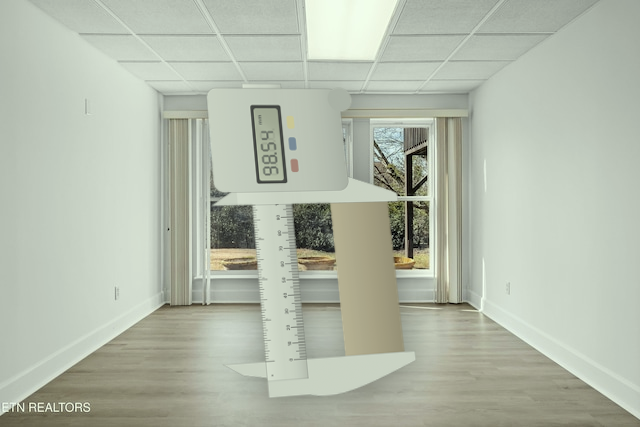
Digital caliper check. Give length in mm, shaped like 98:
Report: 98.54
